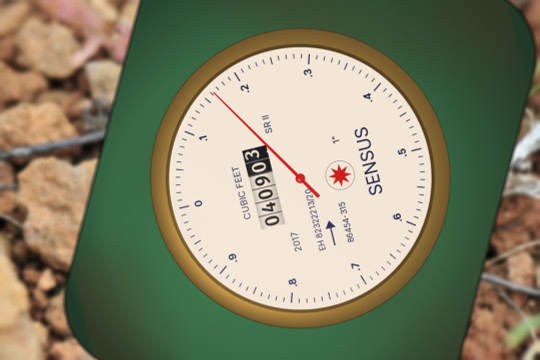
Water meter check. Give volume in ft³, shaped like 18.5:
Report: 40903.16
